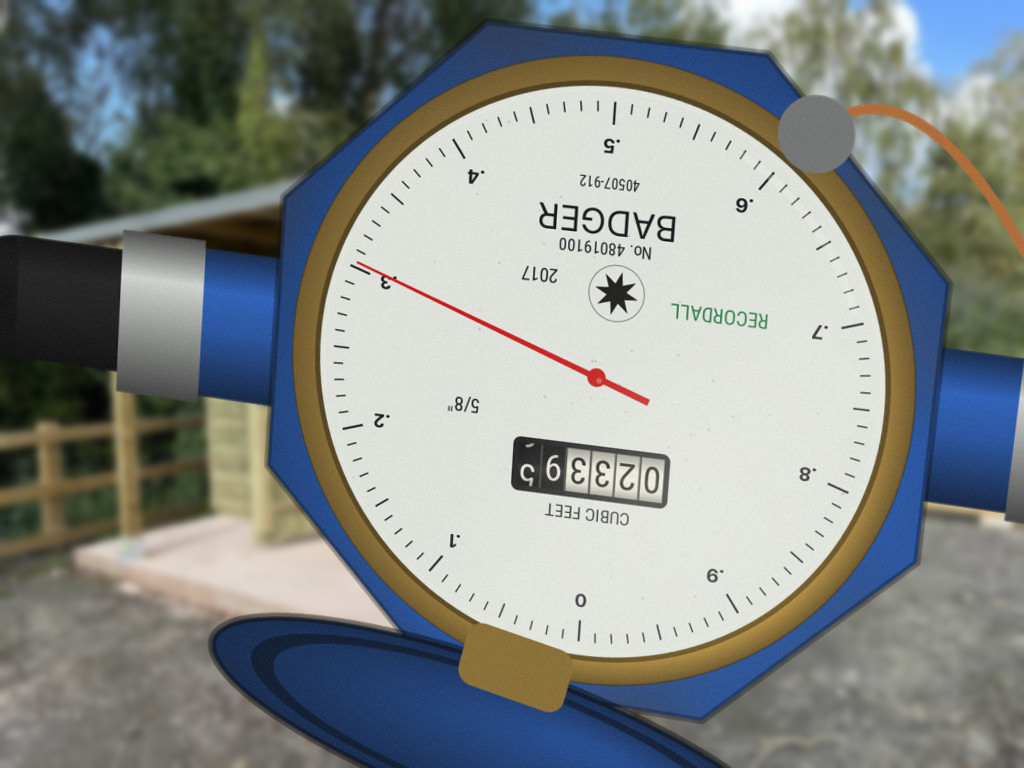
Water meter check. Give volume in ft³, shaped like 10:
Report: 23395.30
